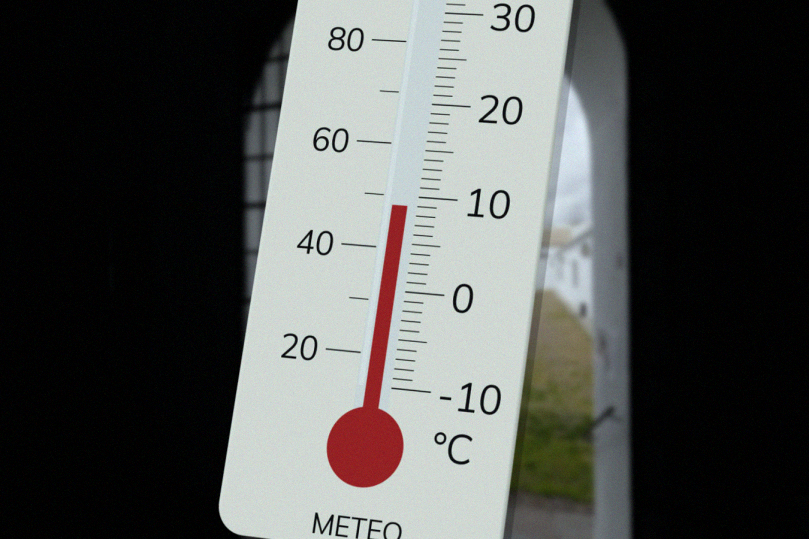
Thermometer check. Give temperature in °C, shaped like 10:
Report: 9
